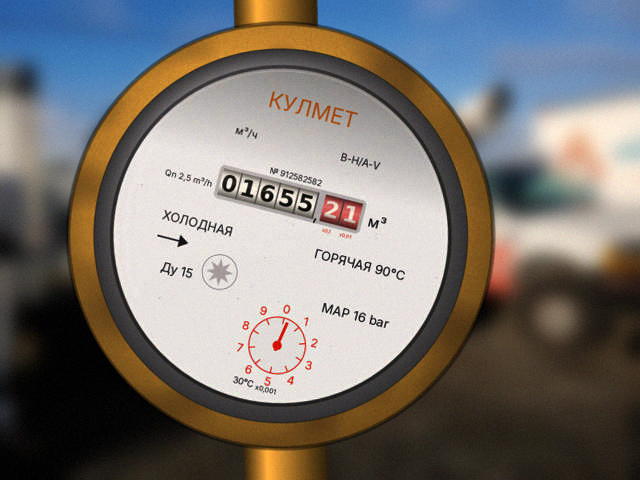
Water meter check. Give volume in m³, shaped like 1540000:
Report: 1655.210
